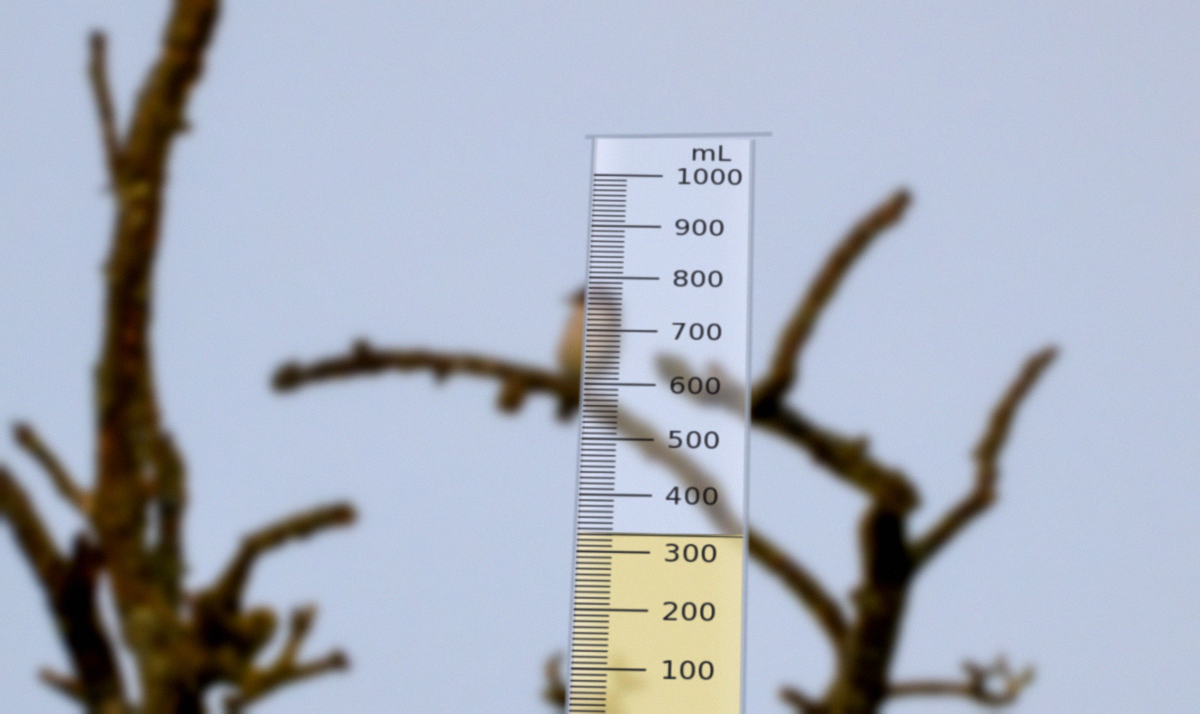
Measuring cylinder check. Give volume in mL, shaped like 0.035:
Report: 330
